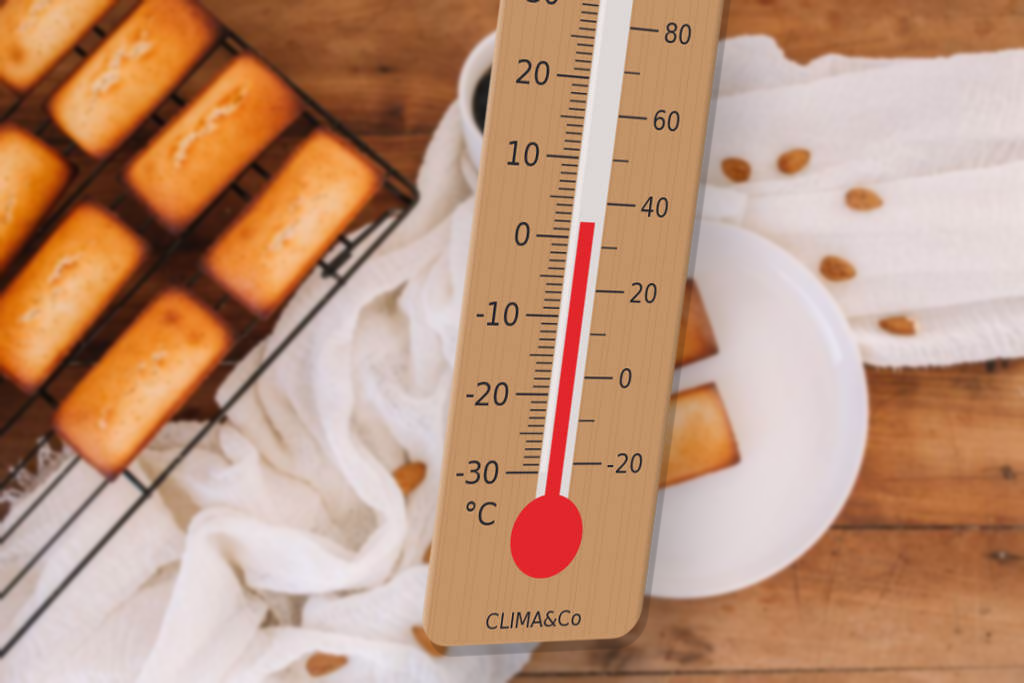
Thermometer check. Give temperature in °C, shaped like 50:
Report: 2
